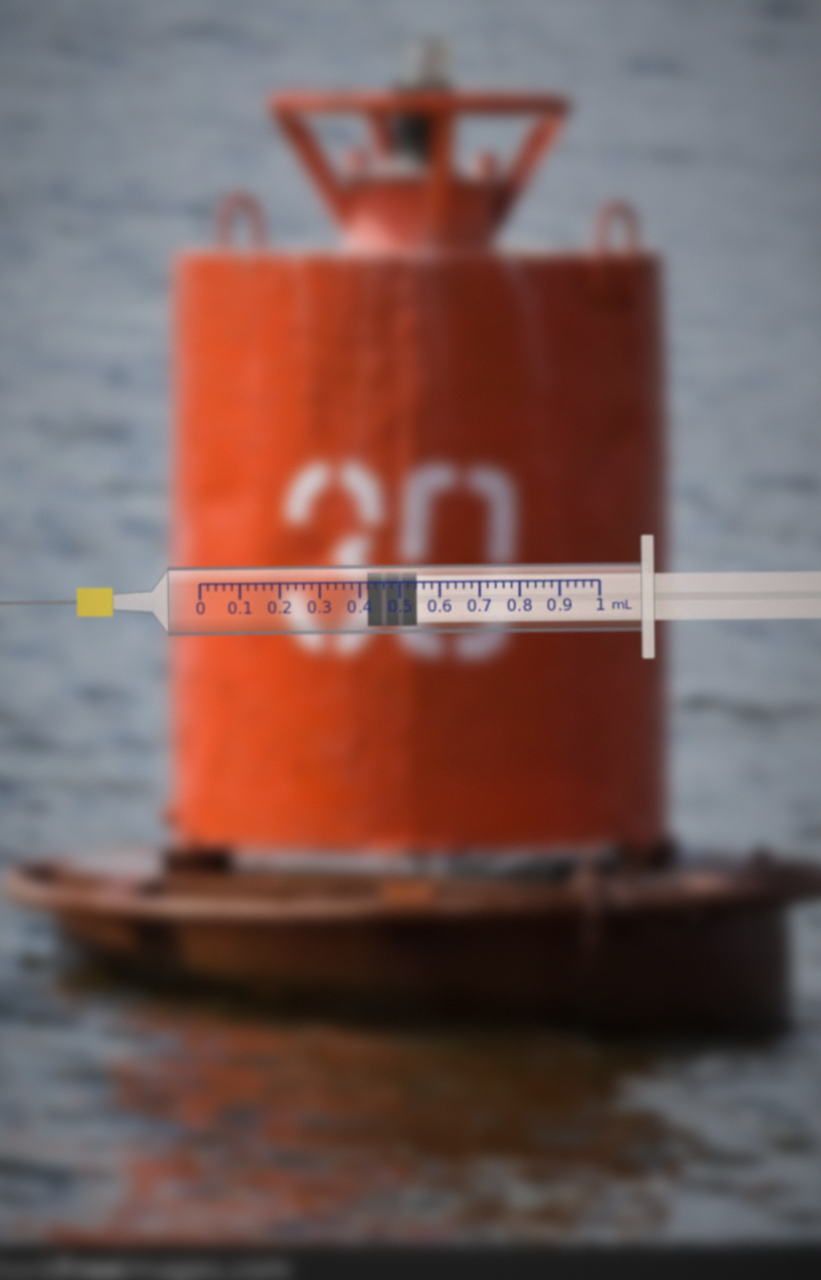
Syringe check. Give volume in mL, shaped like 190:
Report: 0.42
